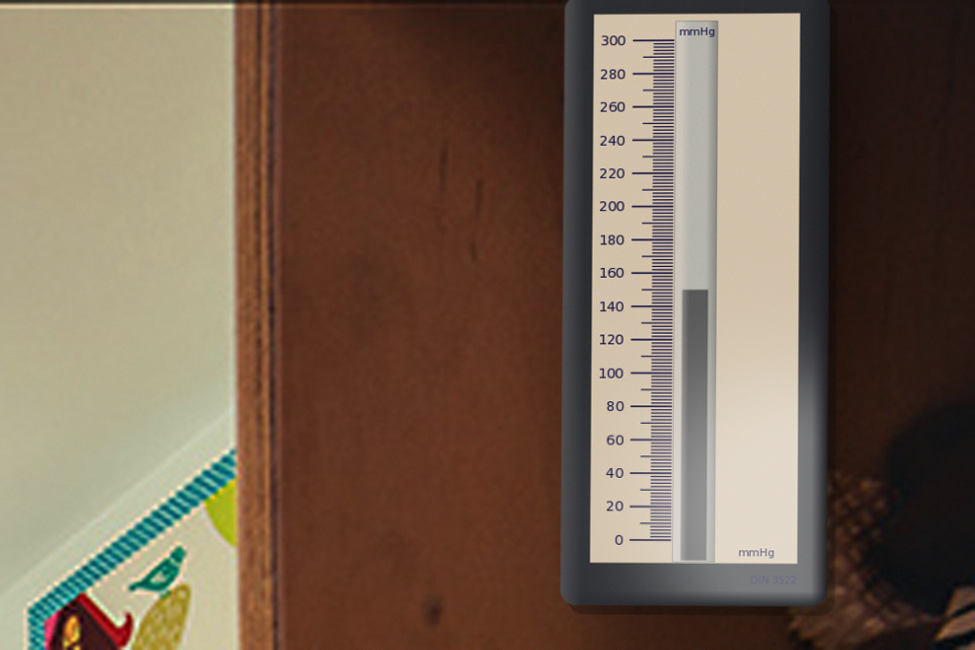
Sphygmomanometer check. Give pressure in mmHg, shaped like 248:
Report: 150
